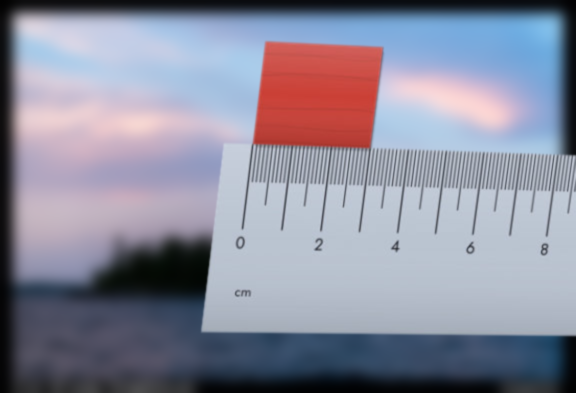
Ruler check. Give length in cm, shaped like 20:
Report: 3
